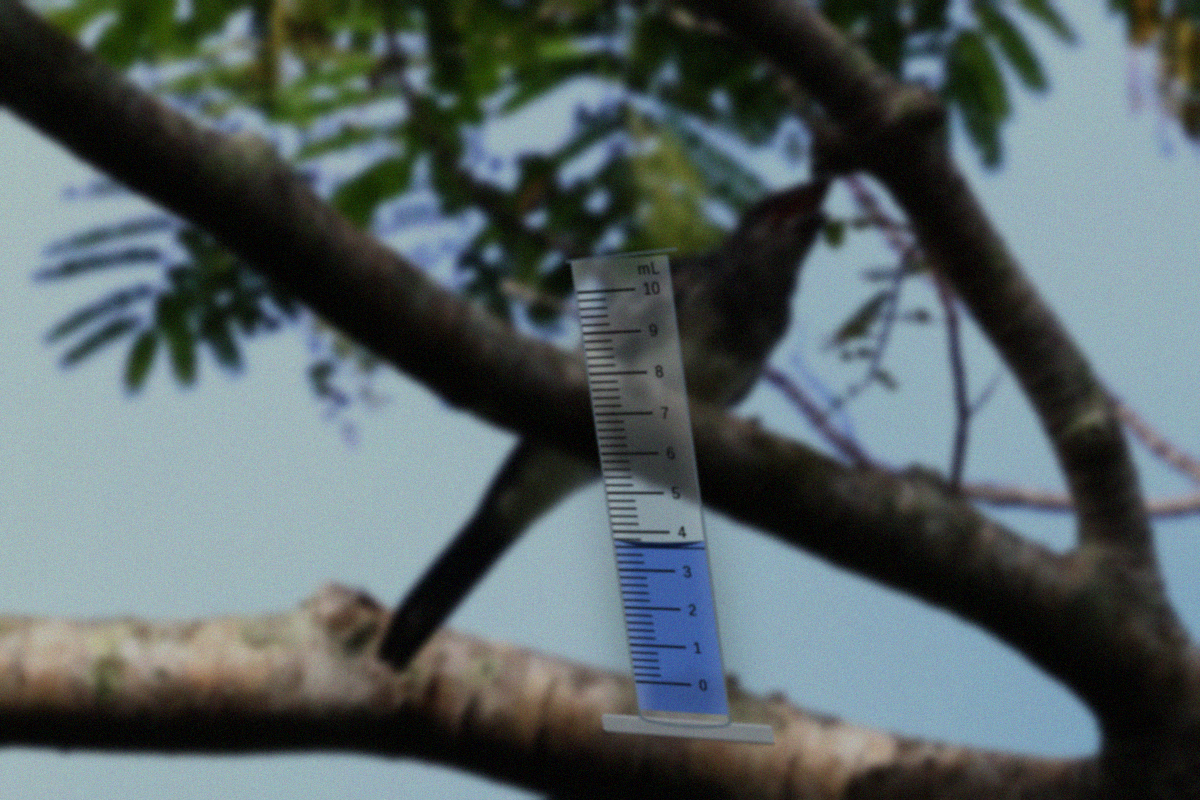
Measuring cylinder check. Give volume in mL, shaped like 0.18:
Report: 3.6
